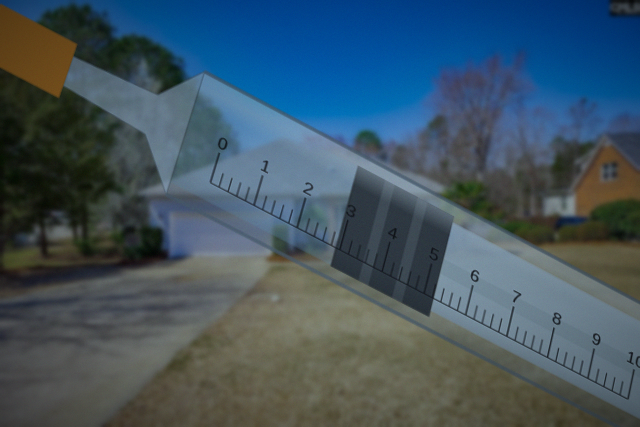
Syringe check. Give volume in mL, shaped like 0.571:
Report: 2.9
